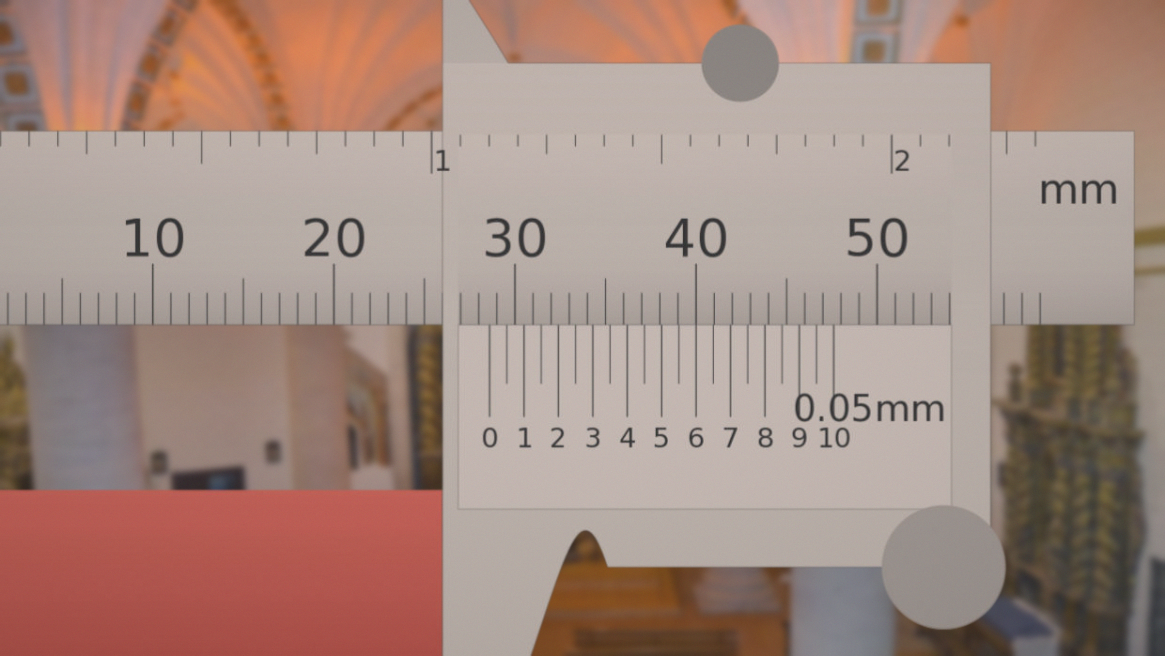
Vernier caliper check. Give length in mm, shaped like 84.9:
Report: 28.6
